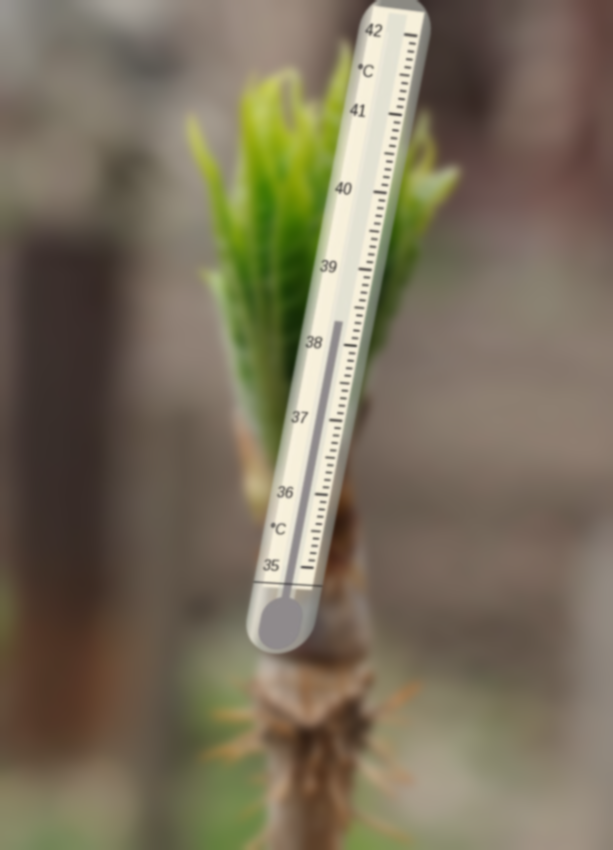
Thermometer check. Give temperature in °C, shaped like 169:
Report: 38.3
